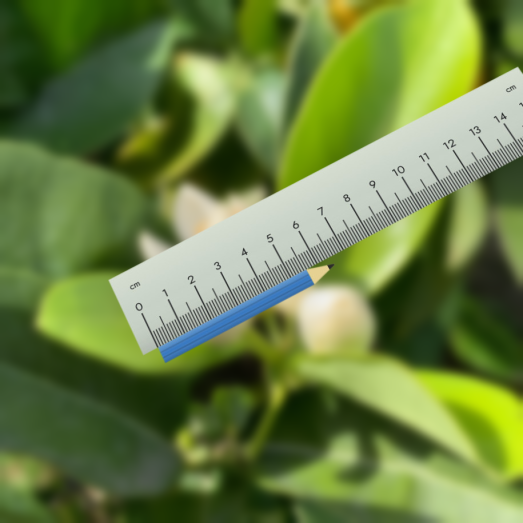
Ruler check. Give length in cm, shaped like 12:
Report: 6.5
